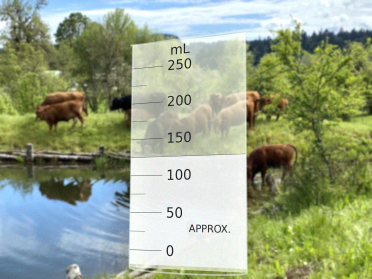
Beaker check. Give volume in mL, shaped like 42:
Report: 125
